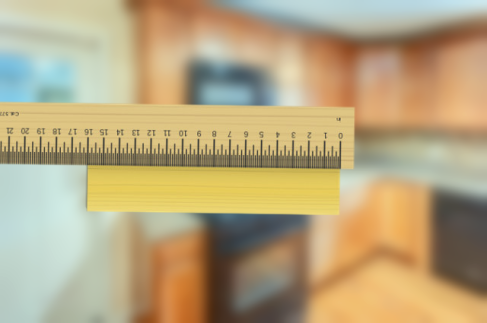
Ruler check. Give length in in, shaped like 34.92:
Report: 16
